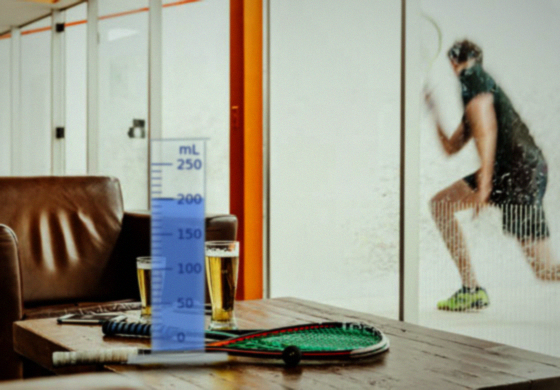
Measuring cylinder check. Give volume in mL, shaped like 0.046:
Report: 200
